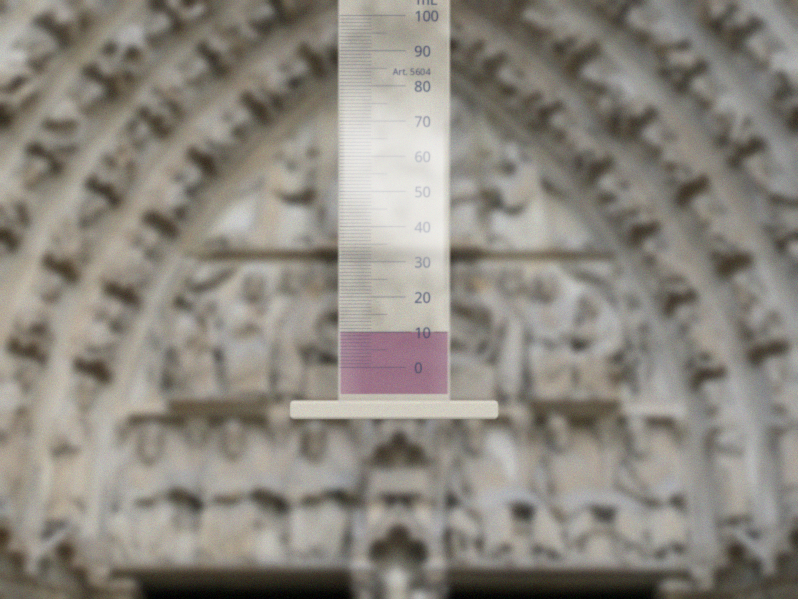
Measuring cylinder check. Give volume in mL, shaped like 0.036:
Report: 10
